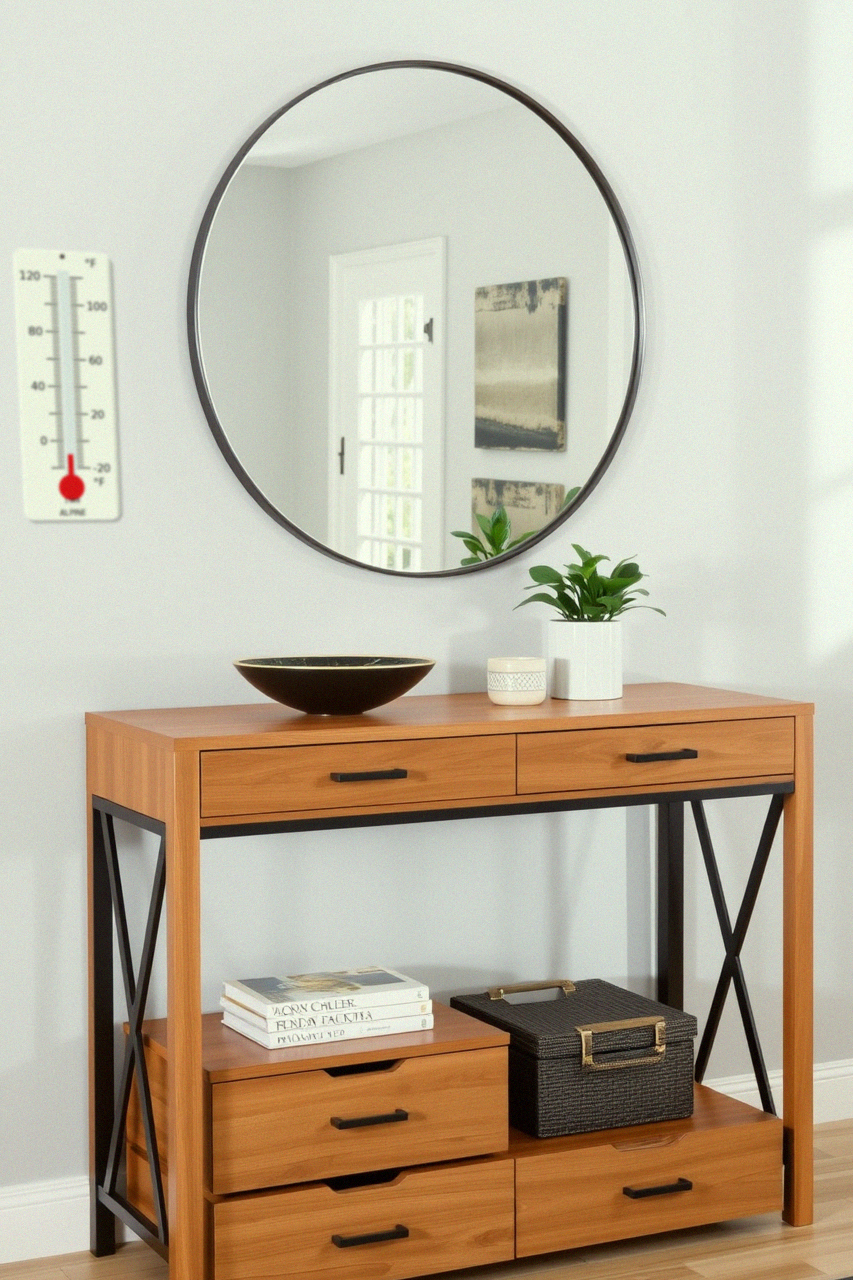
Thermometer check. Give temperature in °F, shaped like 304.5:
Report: -10
